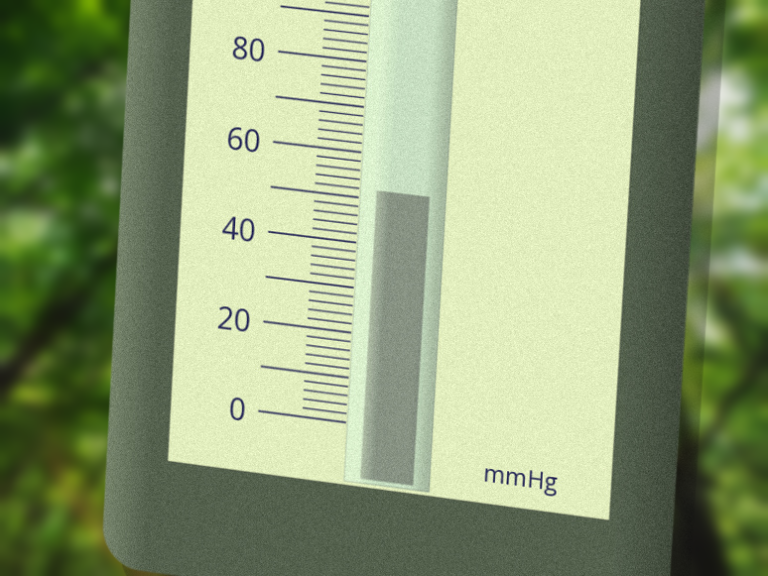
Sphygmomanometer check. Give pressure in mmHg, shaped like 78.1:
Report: 52
